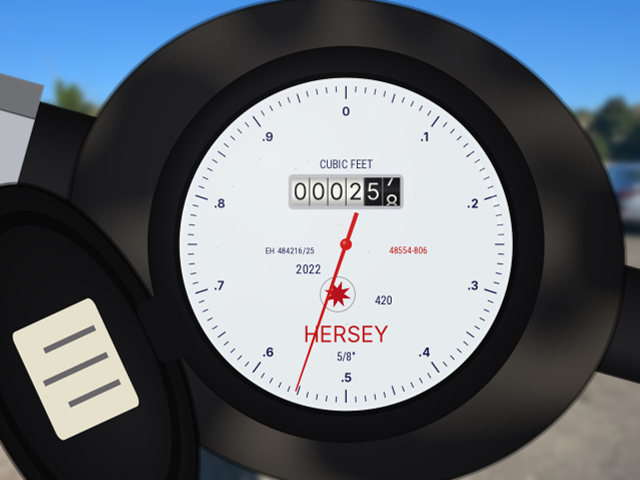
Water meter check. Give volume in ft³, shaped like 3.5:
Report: 257.55
